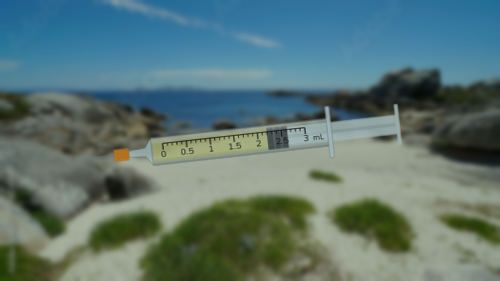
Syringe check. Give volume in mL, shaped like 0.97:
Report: 2.2
